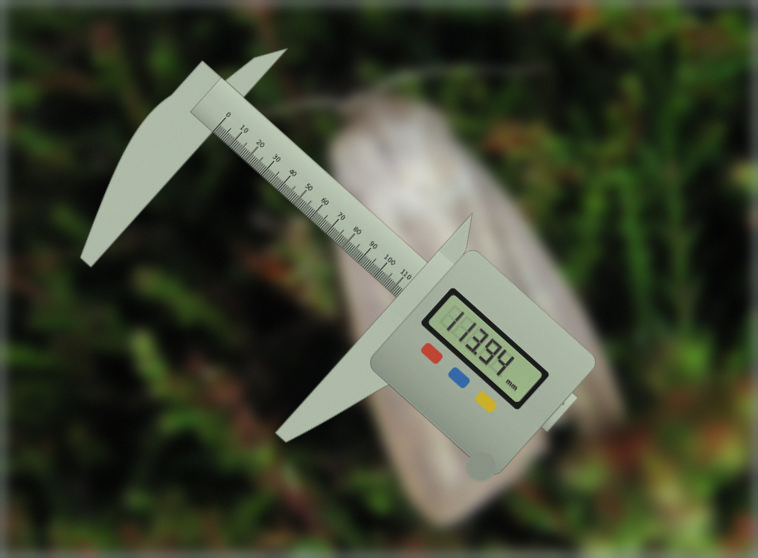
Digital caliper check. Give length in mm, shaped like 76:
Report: 113.94
